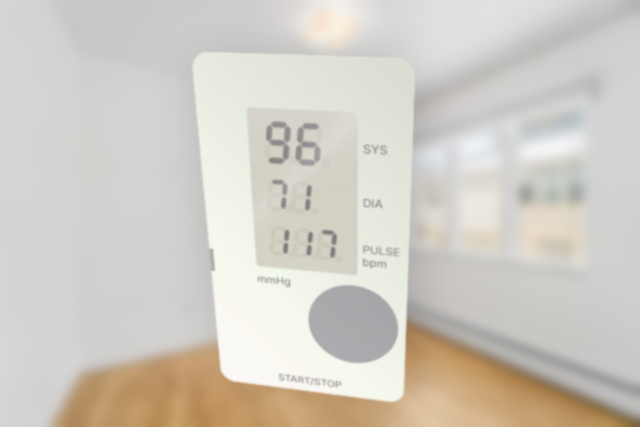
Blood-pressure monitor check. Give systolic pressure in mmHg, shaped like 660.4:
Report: 96
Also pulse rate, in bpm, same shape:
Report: 117
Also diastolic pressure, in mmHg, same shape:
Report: 71
